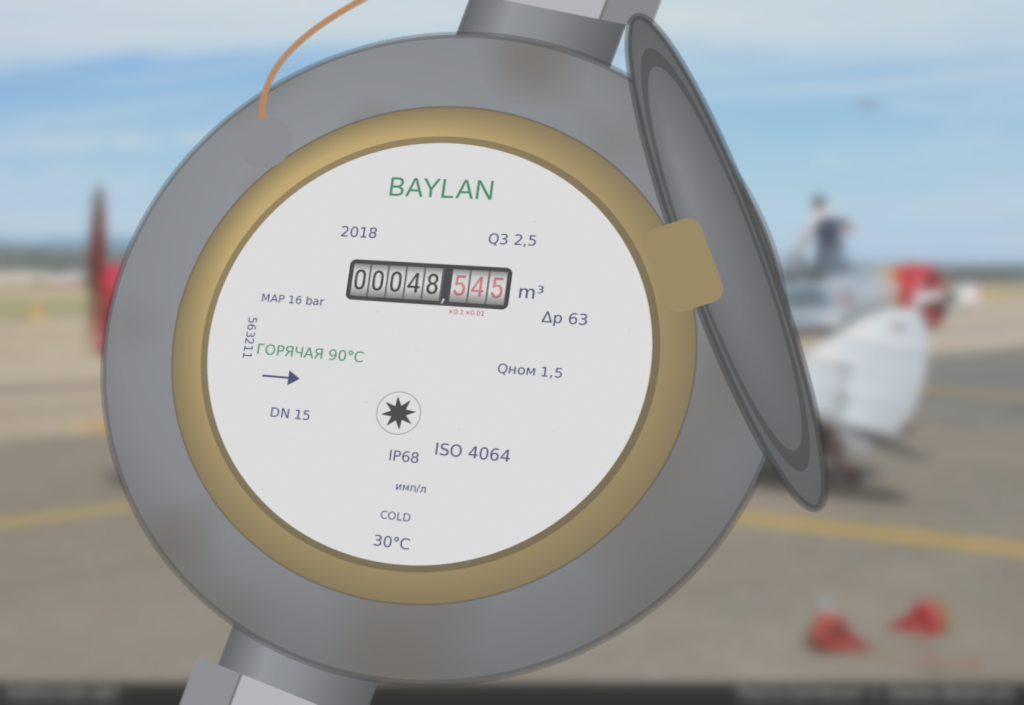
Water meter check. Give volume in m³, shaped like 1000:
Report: 48.545
